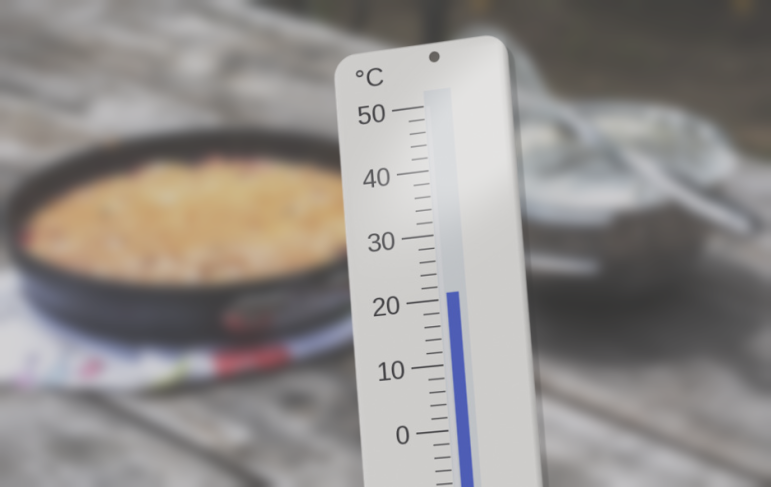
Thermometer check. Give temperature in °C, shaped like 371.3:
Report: 21
